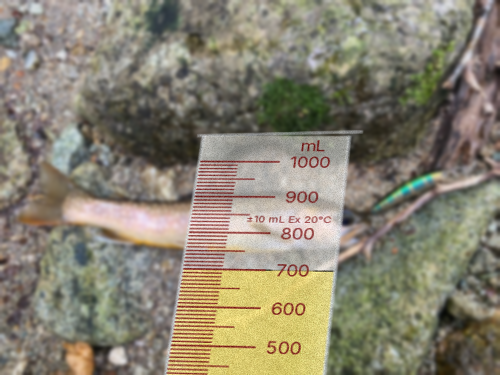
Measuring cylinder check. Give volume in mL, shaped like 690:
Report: 700
